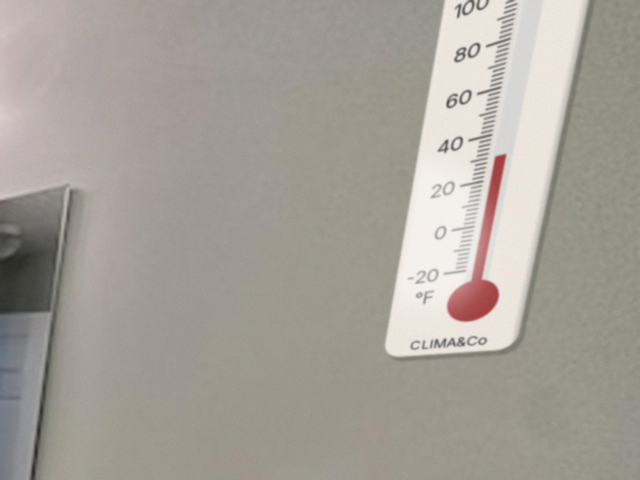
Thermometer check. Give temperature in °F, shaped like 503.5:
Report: 30
